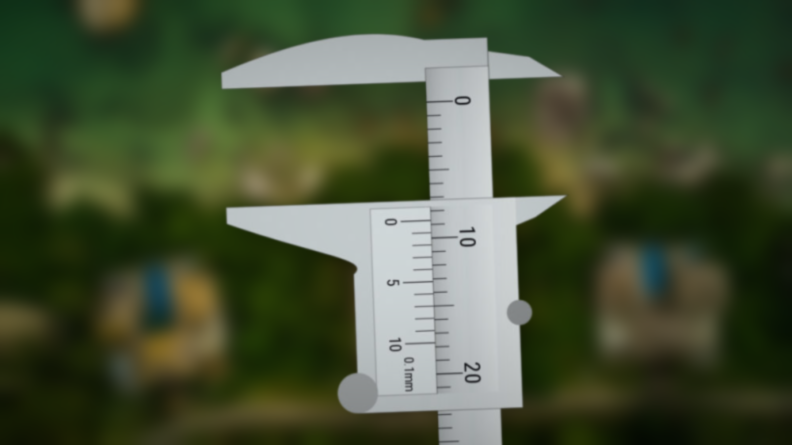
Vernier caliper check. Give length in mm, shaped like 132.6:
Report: 8.7
